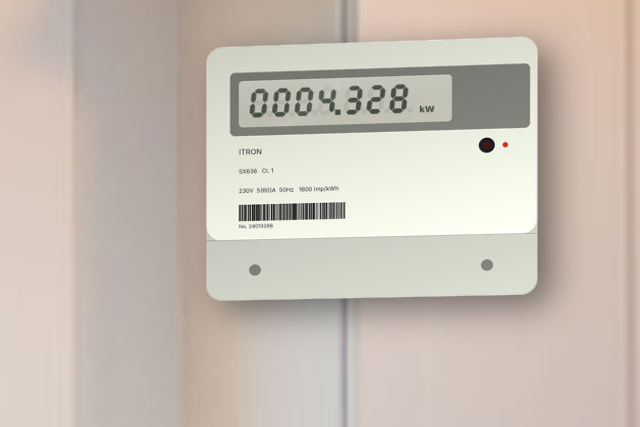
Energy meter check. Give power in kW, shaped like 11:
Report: 4.328
